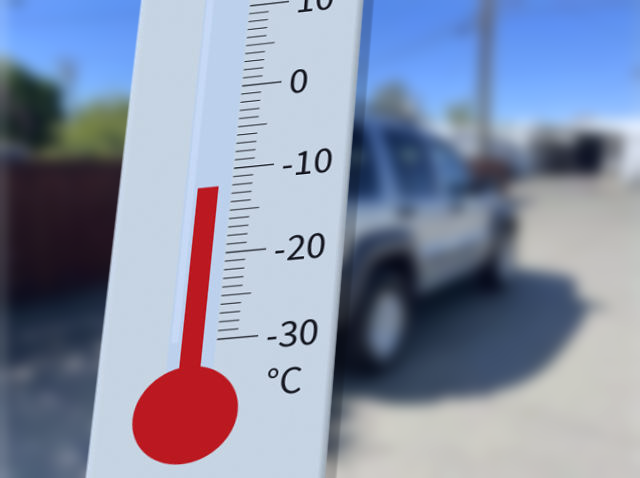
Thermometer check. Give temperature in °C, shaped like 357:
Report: -12
